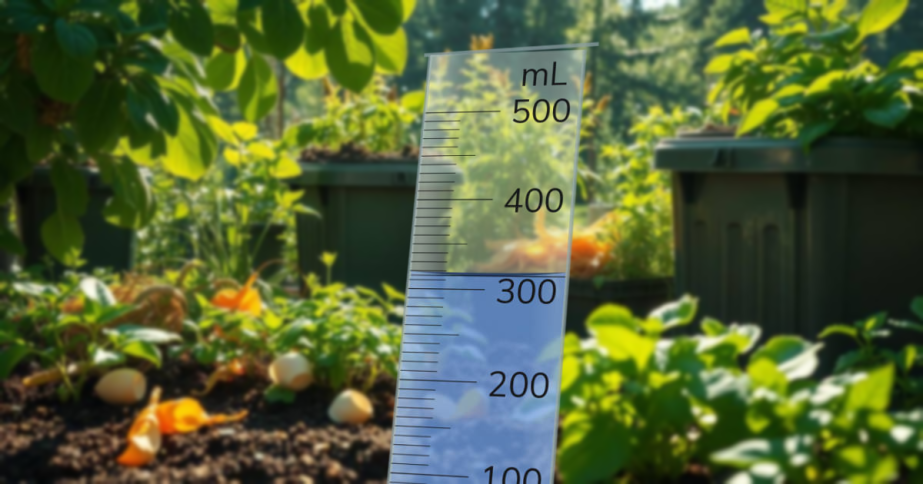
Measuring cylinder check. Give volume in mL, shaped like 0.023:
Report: 315
